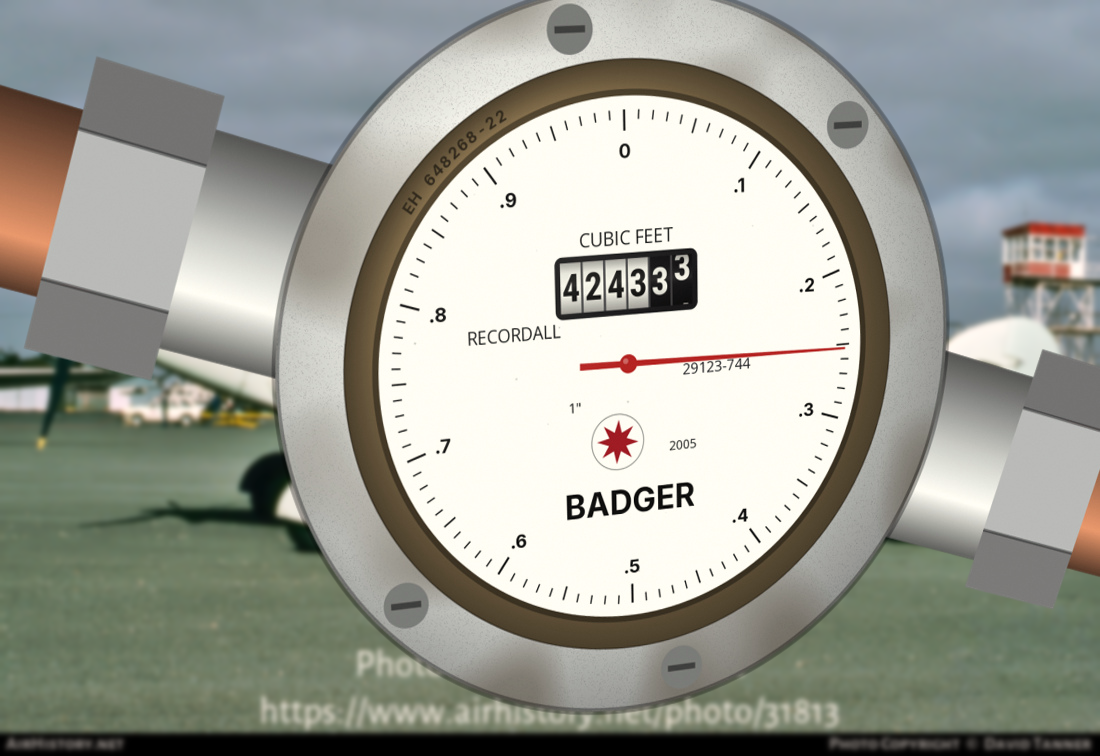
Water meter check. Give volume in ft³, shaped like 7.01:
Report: 424333.25
